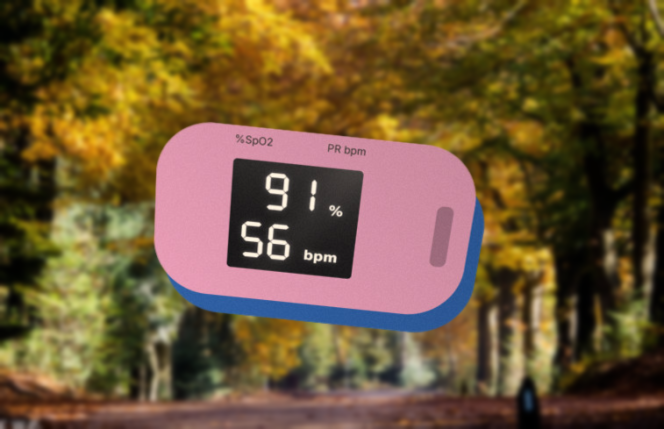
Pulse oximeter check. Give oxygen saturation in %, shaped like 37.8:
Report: 91
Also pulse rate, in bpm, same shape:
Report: 56
